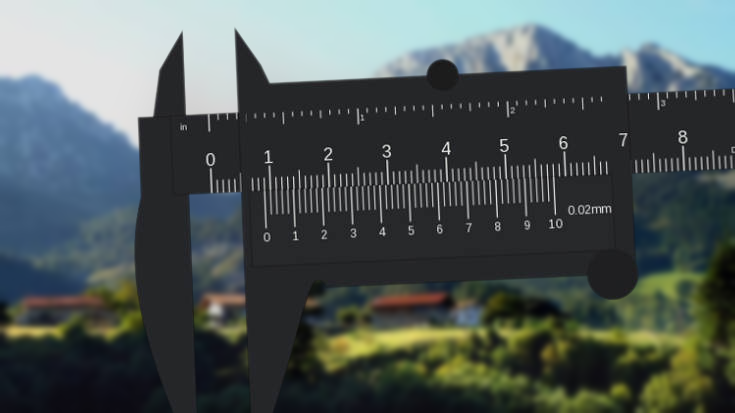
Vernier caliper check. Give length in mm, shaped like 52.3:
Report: 9.0
